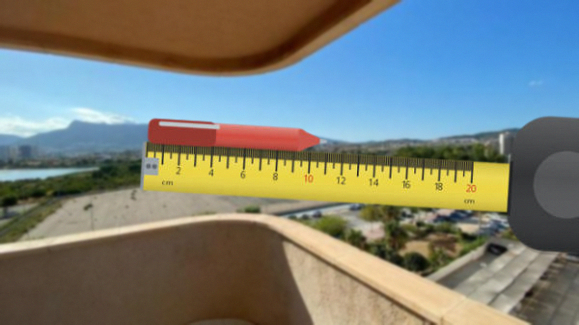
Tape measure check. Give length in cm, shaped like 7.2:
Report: 11
